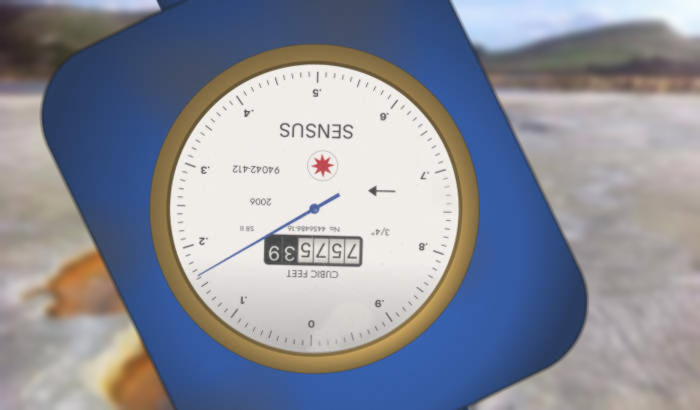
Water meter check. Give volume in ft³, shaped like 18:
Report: 757539.16
